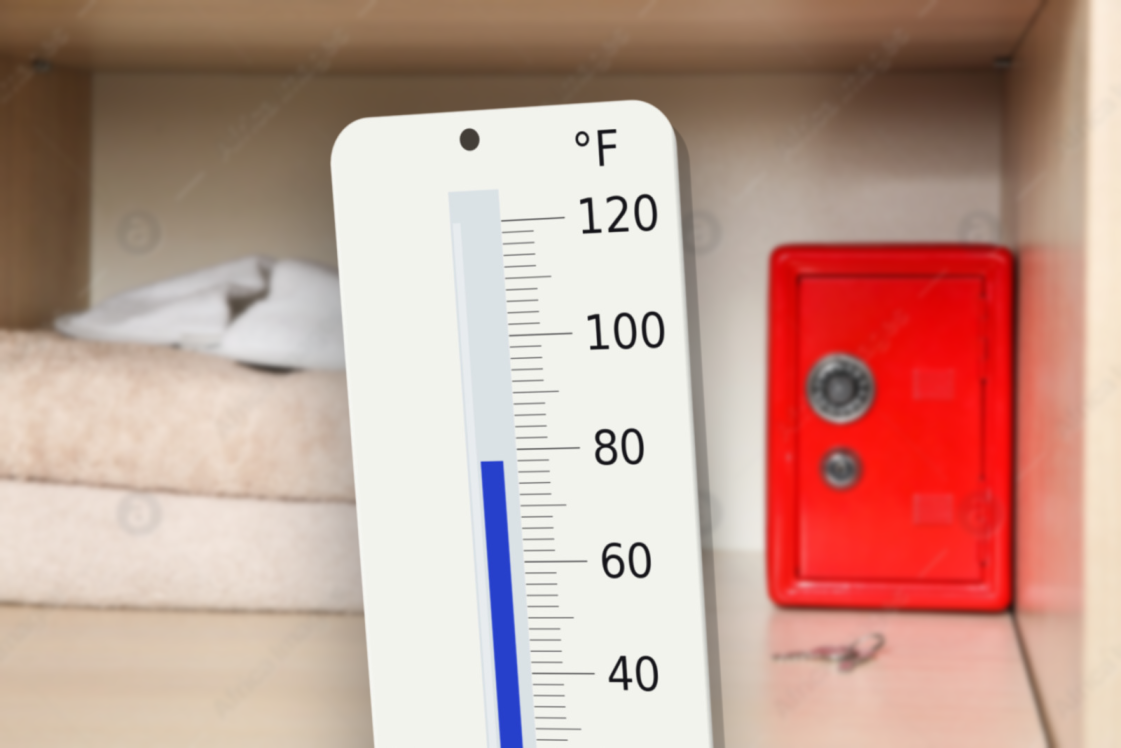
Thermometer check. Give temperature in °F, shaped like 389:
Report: 78
